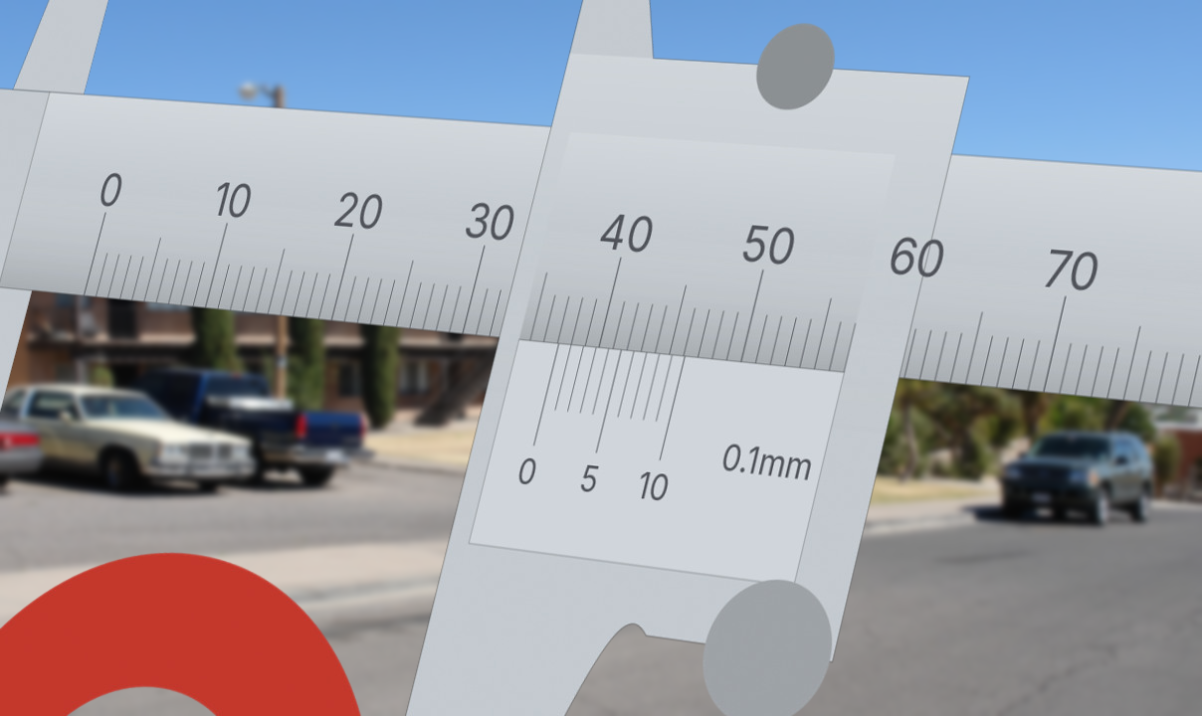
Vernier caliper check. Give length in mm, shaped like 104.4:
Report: 37.1
